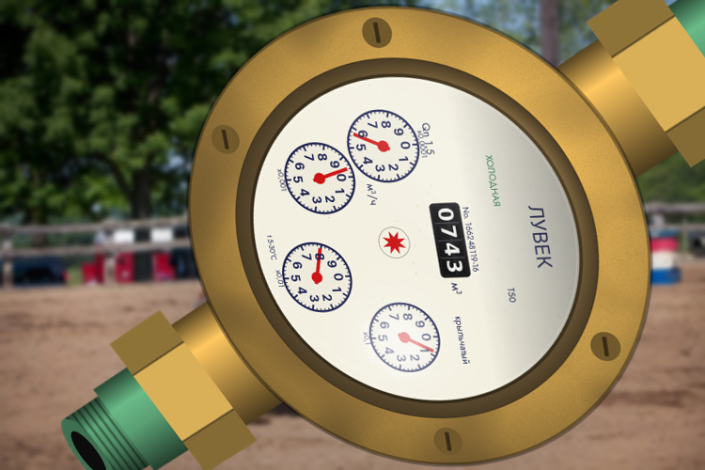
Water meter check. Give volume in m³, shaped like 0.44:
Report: 743.0795
